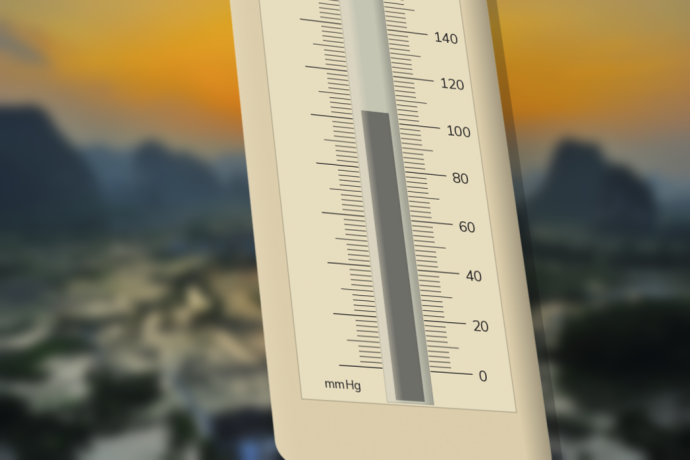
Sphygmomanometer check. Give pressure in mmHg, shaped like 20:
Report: 104
